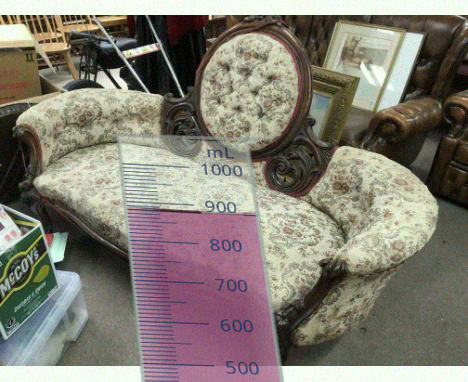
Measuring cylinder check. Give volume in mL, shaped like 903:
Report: 880
